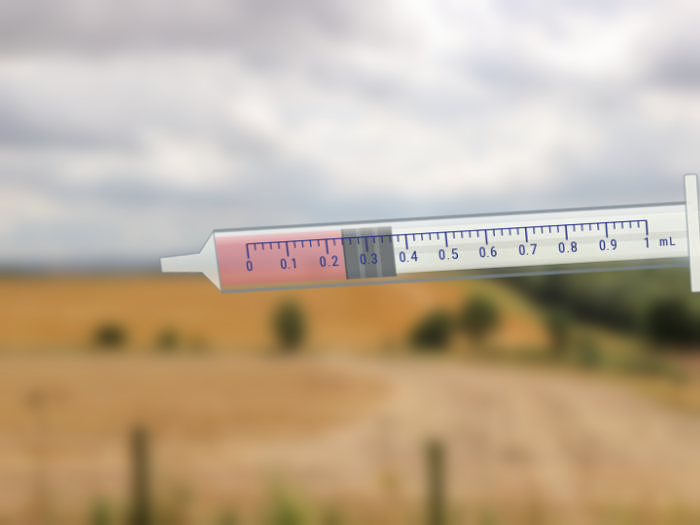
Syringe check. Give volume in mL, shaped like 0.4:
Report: 0.24
